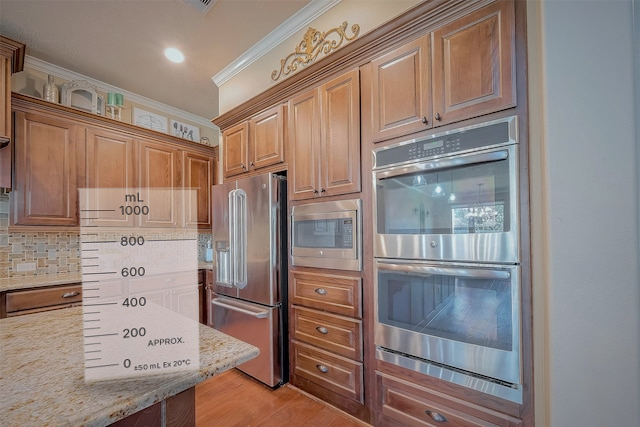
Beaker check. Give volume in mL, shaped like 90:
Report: 800
